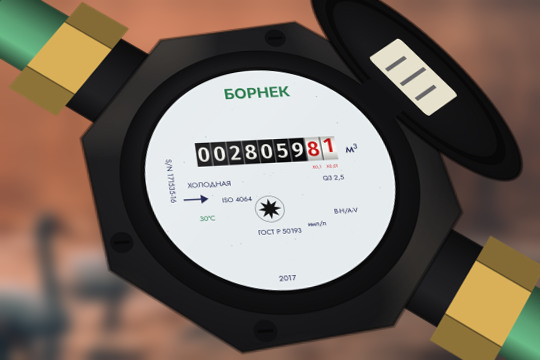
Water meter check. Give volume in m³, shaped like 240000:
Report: 28059.81
